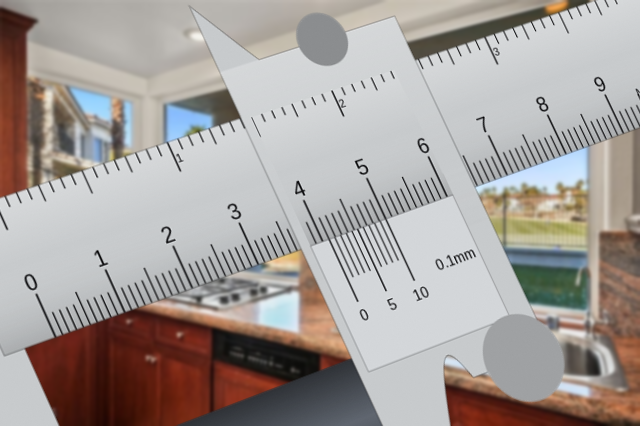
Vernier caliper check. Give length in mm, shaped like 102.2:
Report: 41.0
